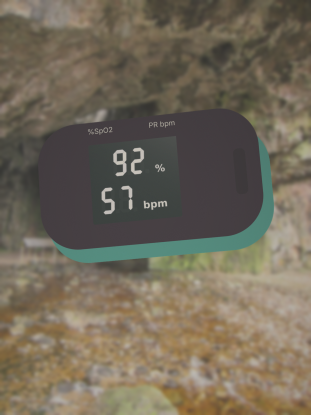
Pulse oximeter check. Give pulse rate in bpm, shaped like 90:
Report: 57
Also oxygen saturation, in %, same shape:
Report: 92
